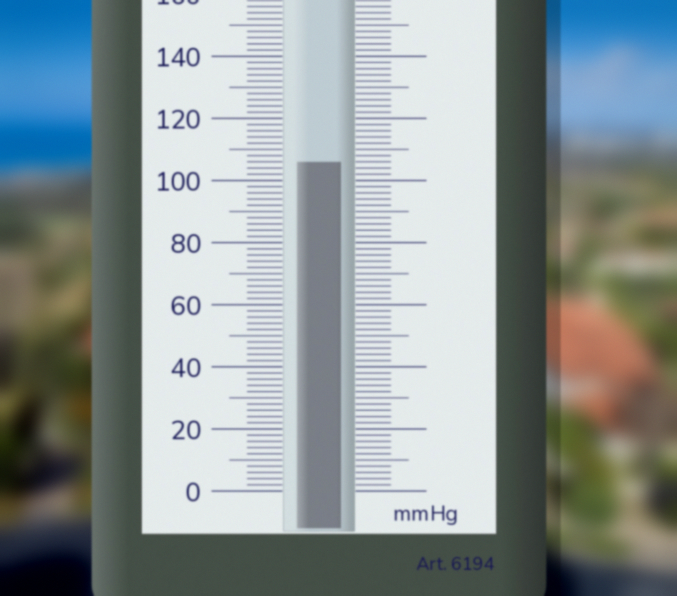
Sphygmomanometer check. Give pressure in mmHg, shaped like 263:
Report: 106
